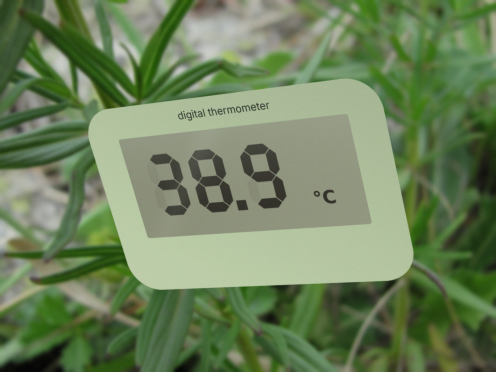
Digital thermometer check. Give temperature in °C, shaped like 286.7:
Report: 38.9
